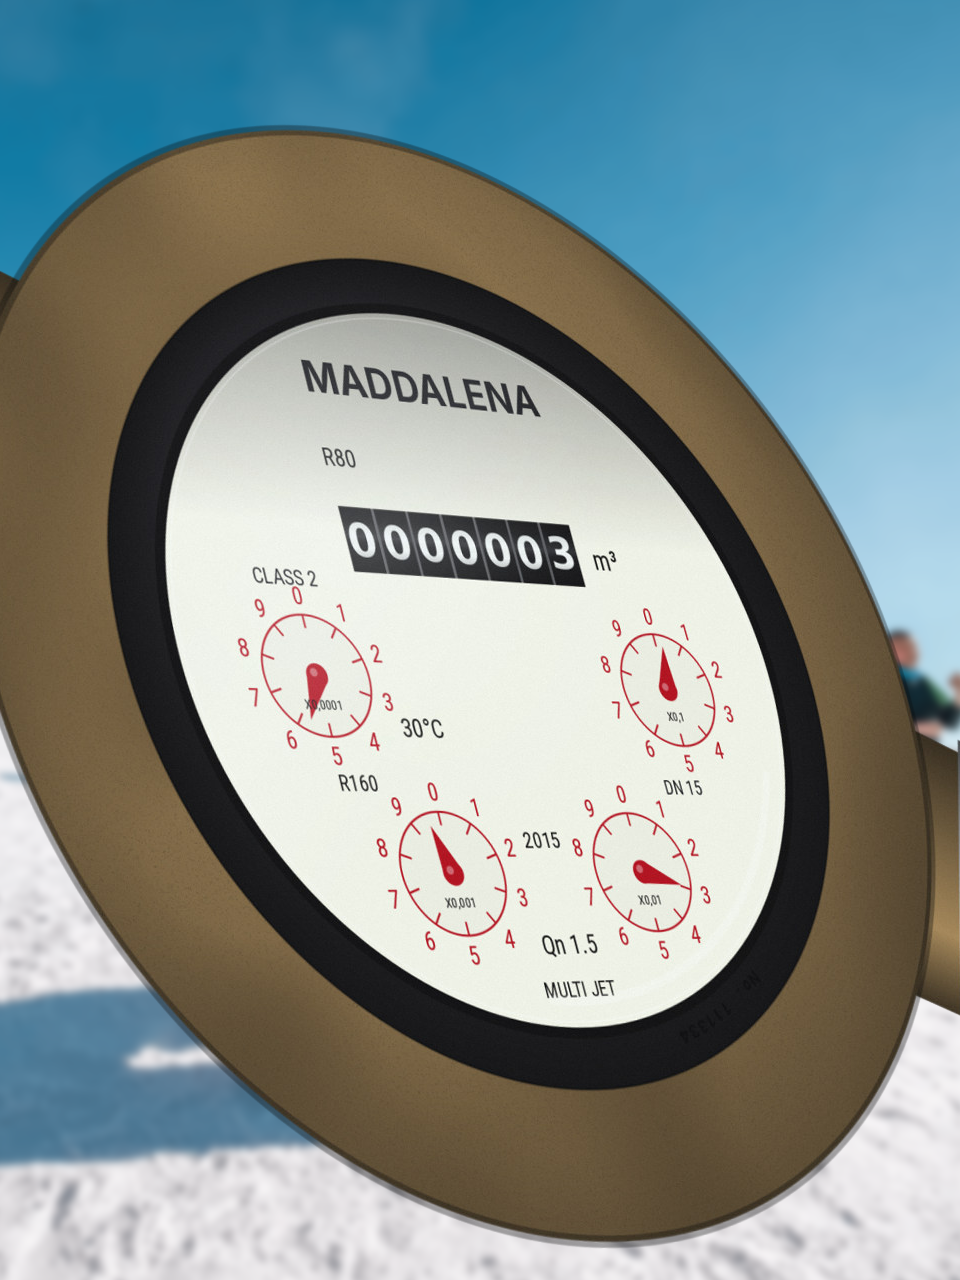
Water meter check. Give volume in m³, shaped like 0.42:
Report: 3.0295
